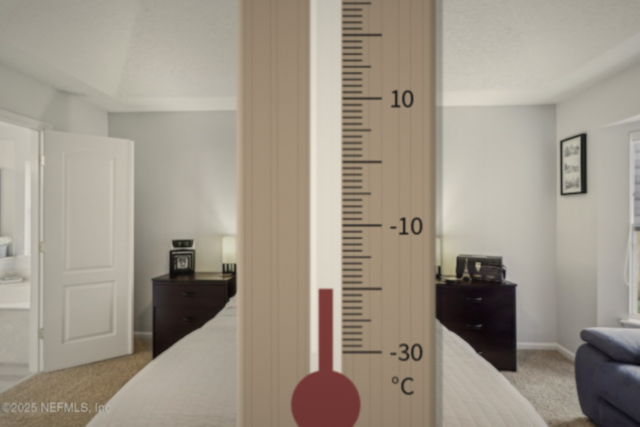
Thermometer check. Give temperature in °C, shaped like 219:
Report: -20
